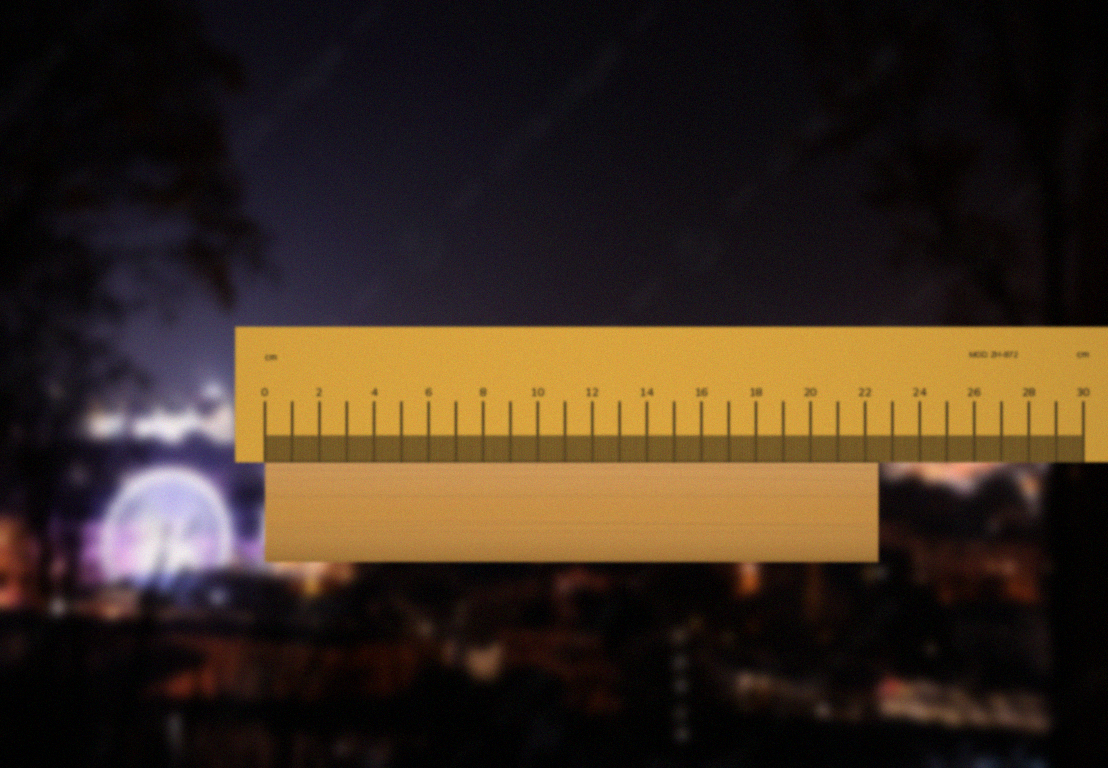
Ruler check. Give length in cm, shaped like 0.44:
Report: 22.5
